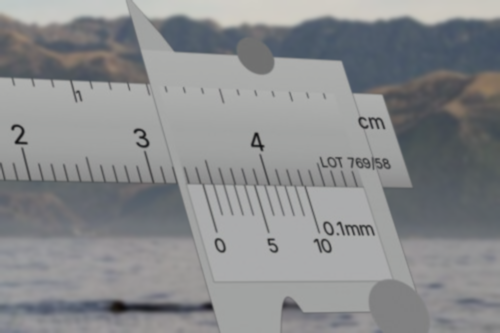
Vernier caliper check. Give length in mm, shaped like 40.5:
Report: 34.2
